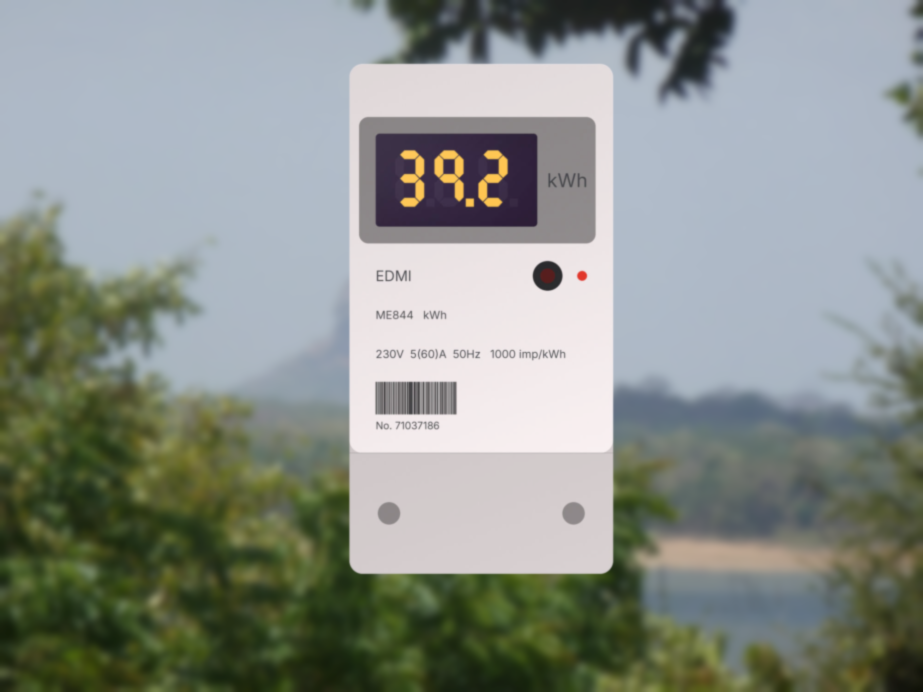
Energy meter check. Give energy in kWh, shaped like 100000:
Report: 39.2
